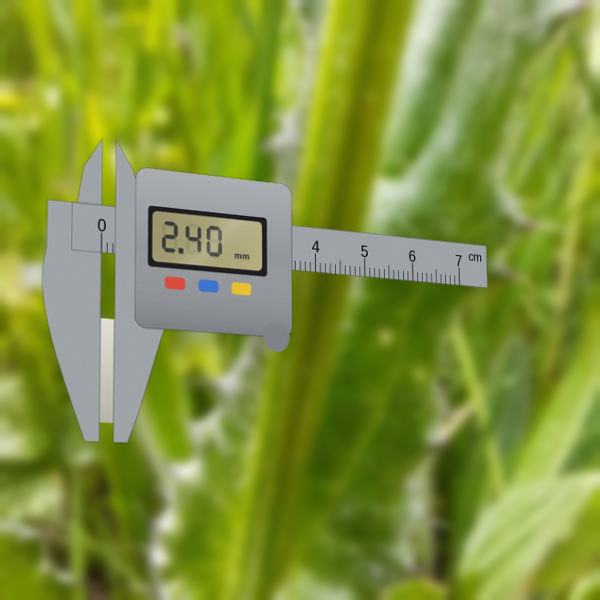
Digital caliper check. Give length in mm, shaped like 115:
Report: 2.40
